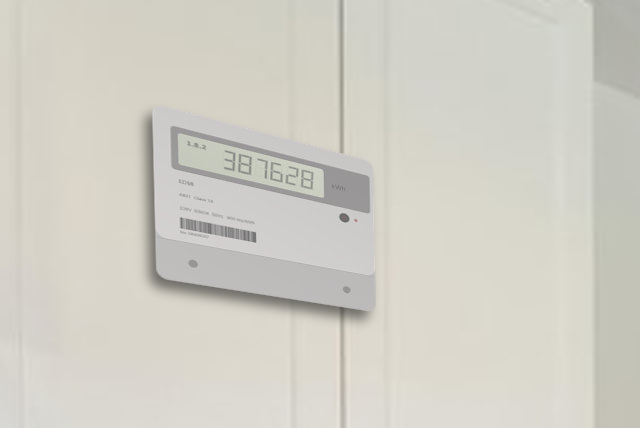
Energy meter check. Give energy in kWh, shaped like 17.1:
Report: 387628
